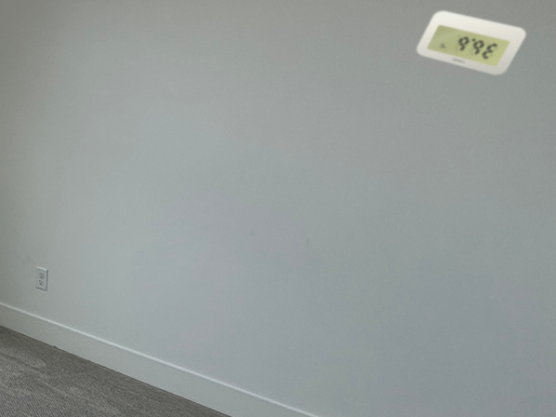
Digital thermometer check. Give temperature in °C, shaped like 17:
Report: 36.6
